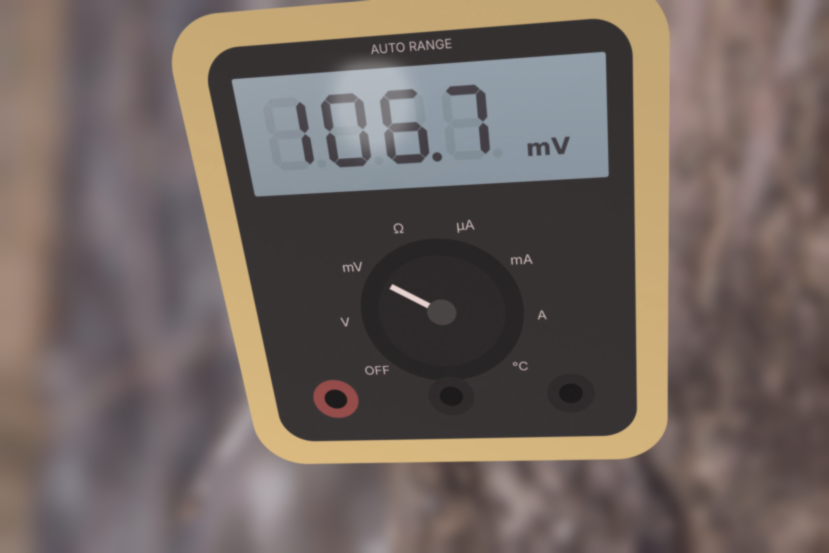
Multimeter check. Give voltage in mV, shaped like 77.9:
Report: 106.7
